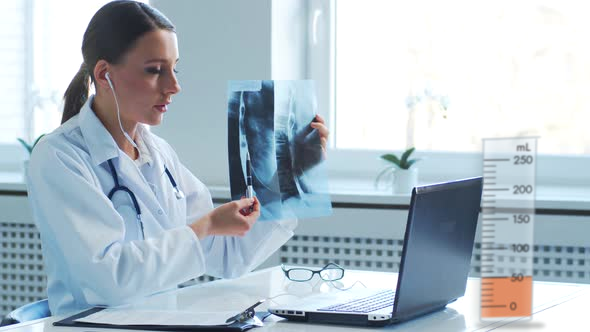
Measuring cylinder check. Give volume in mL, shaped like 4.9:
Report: 50
